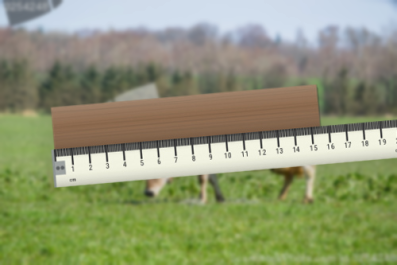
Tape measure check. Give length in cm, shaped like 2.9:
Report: 15.5
